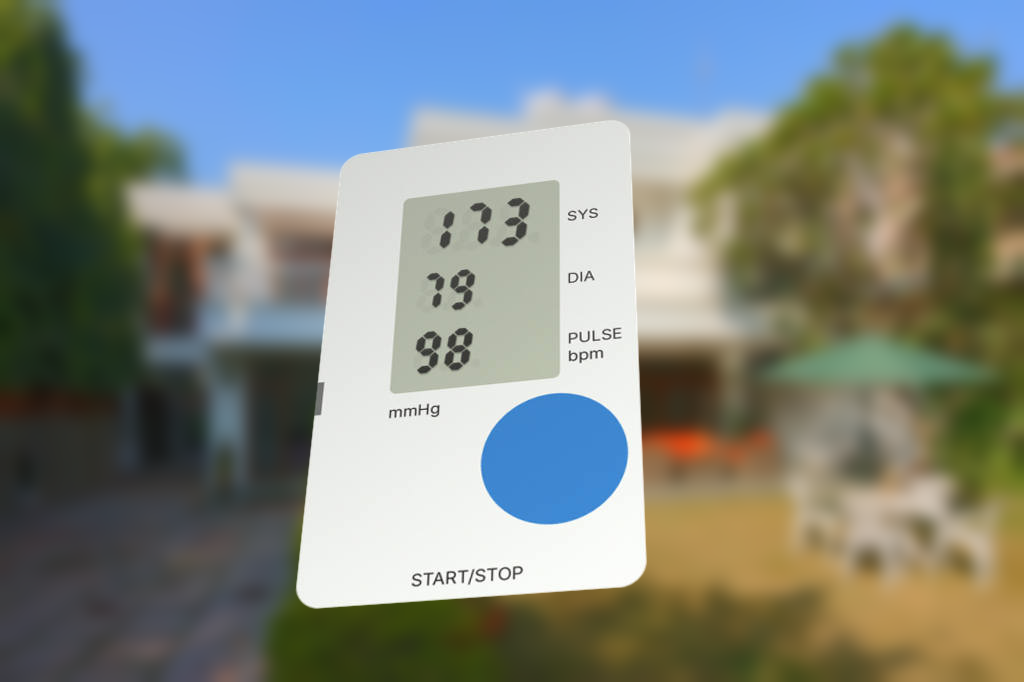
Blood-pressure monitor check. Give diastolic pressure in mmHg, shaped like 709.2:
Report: 79
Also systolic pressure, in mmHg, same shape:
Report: 173
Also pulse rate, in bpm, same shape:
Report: 98
